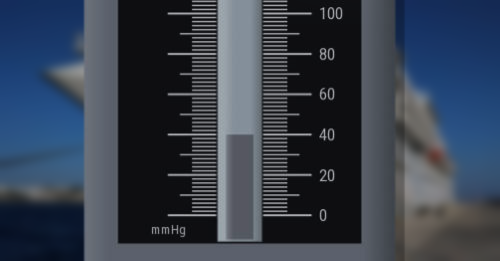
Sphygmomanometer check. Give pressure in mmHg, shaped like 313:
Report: 40
